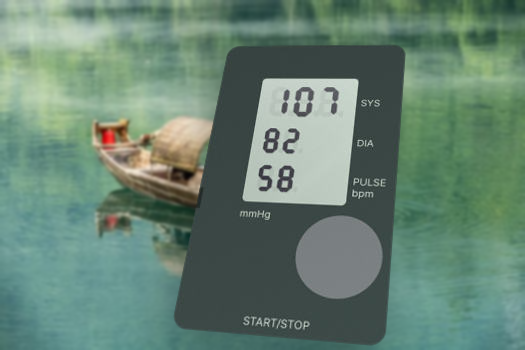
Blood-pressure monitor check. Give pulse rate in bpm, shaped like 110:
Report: 58
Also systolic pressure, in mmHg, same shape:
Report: 107
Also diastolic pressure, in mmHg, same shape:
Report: 82
